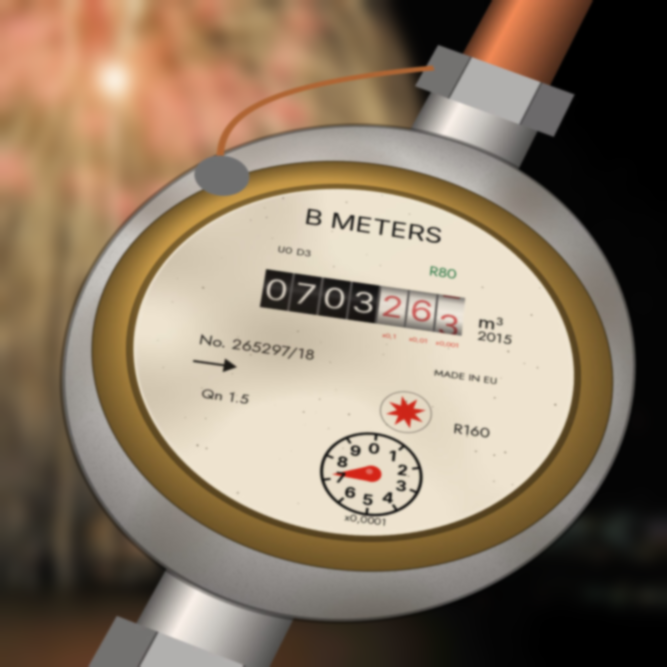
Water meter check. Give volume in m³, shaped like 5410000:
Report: 703.2627
